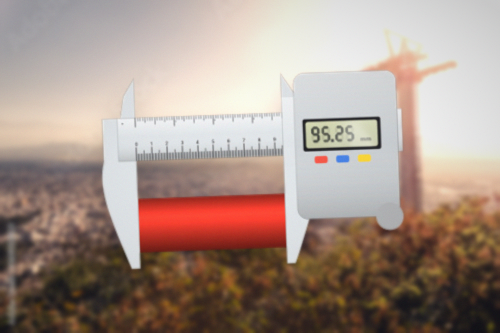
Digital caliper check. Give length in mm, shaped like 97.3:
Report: 95.25
